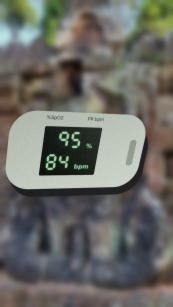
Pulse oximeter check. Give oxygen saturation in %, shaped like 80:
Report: 95
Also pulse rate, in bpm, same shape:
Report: 84
